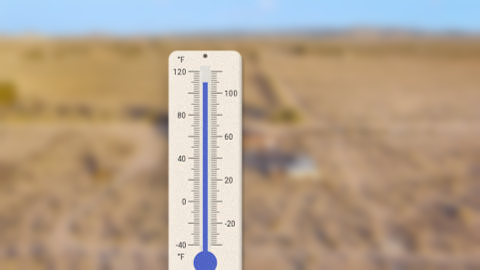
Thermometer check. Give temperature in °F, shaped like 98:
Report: 110
